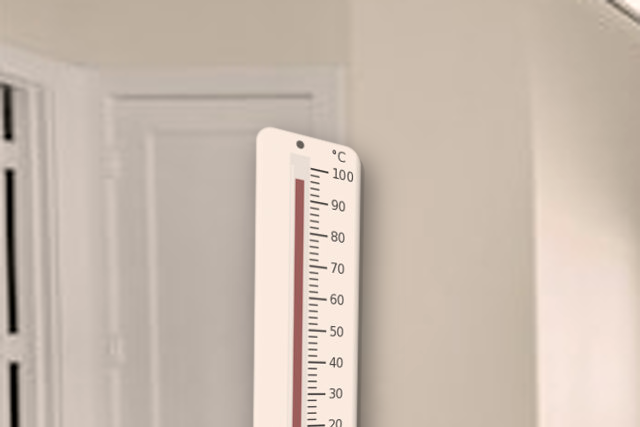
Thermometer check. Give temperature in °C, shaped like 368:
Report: 96
